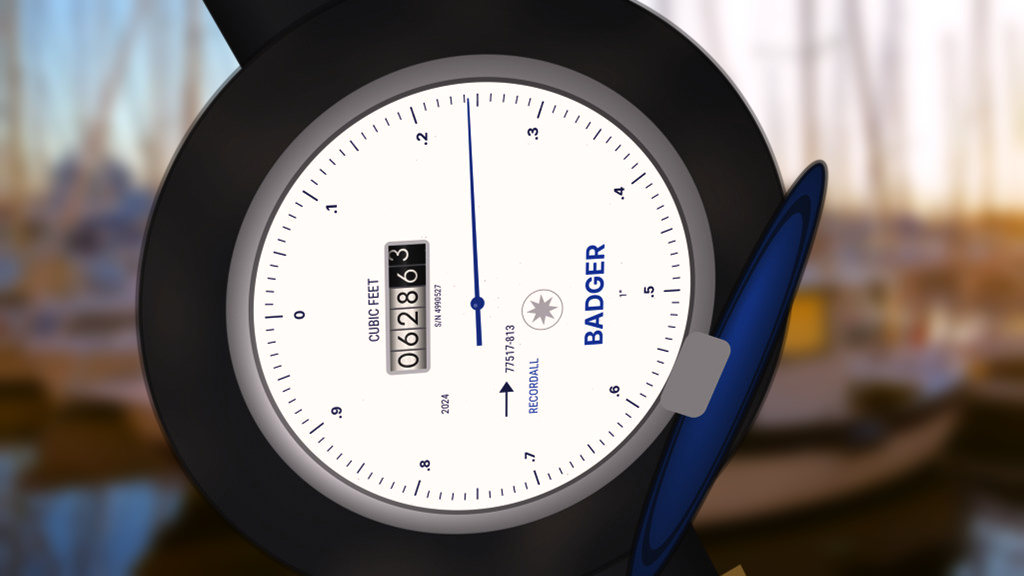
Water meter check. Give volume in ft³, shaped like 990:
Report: 62863.24
